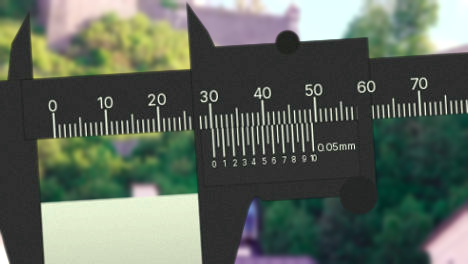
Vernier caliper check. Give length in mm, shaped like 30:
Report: 30.2
